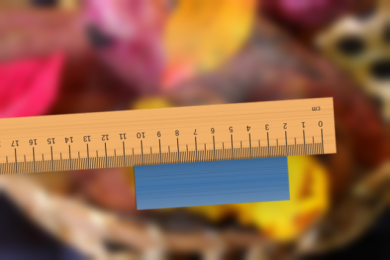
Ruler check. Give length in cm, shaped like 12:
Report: 8.5
